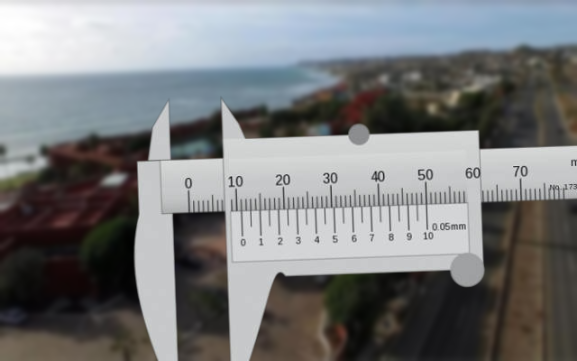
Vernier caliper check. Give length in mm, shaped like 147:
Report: 11.0
